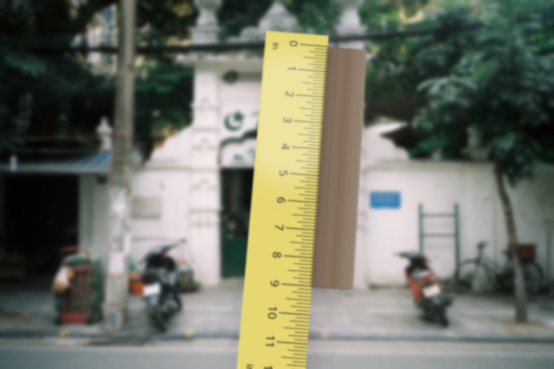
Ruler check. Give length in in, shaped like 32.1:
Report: 9
